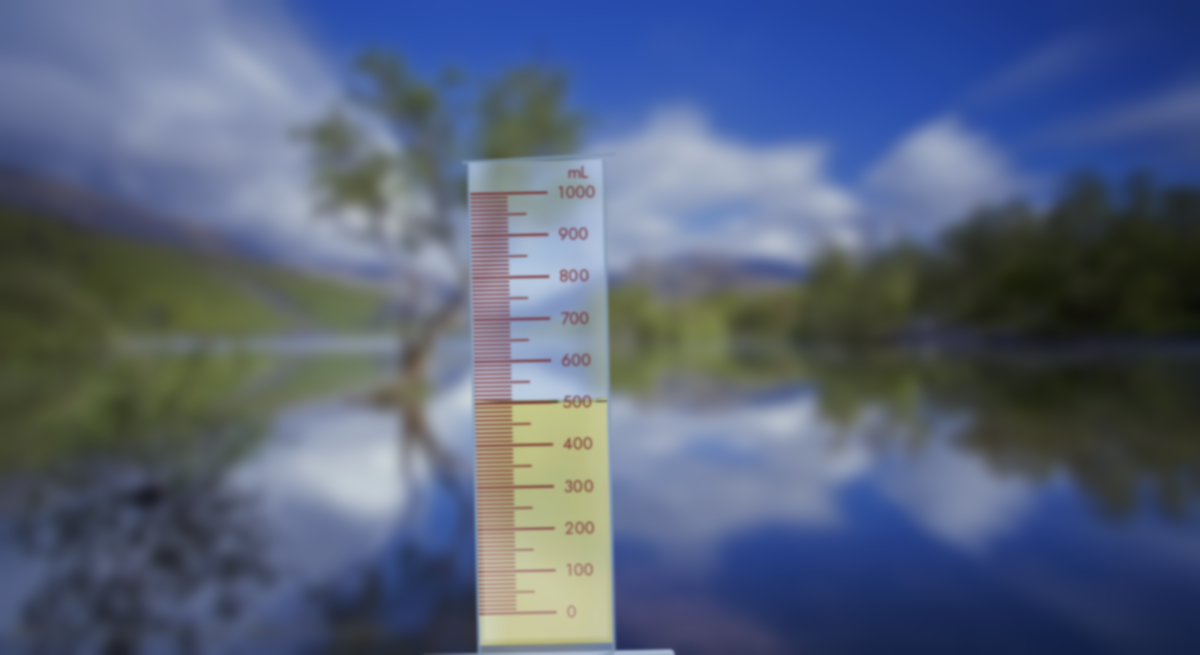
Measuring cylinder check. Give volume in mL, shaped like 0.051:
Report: 500
